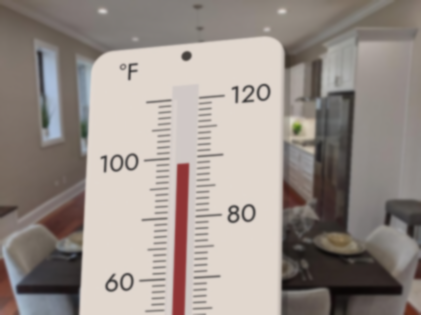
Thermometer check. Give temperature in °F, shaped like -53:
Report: 98
